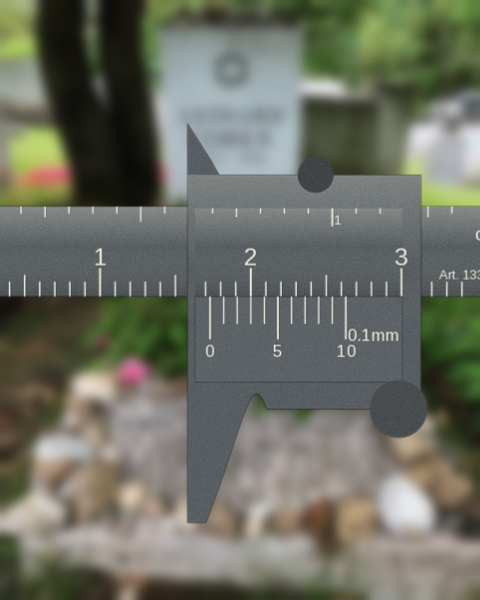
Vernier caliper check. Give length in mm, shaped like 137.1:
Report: 17.3
